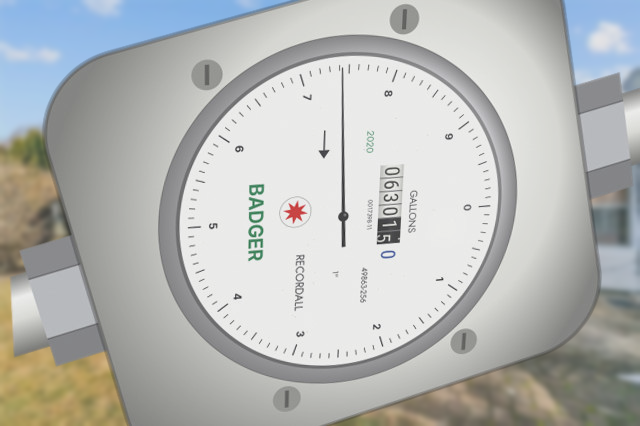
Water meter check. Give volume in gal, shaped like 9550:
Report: 630147.4
